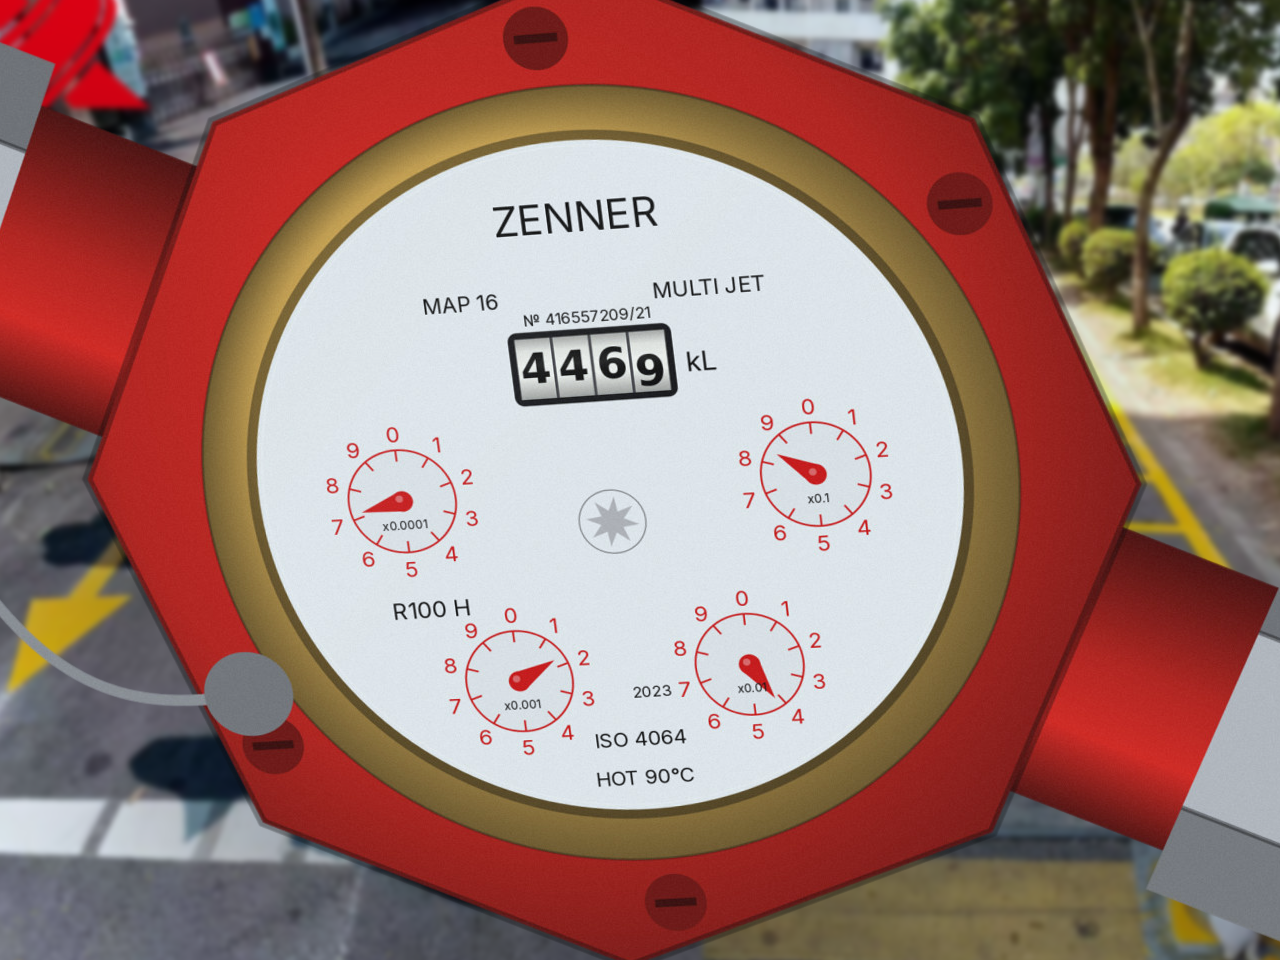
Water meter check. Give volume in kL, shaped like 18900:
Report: 4468.8417
